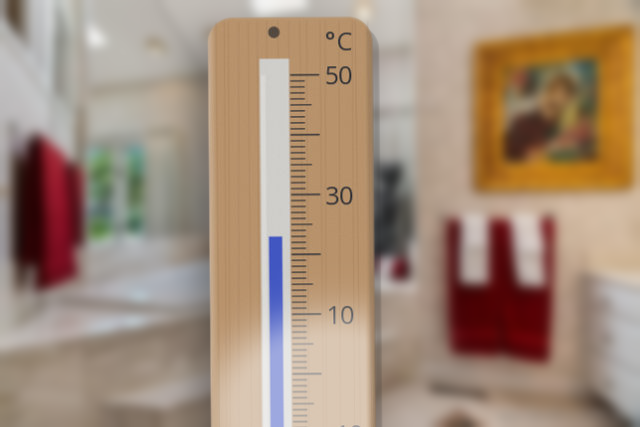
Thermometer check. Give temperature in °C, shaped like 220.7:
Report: 23
